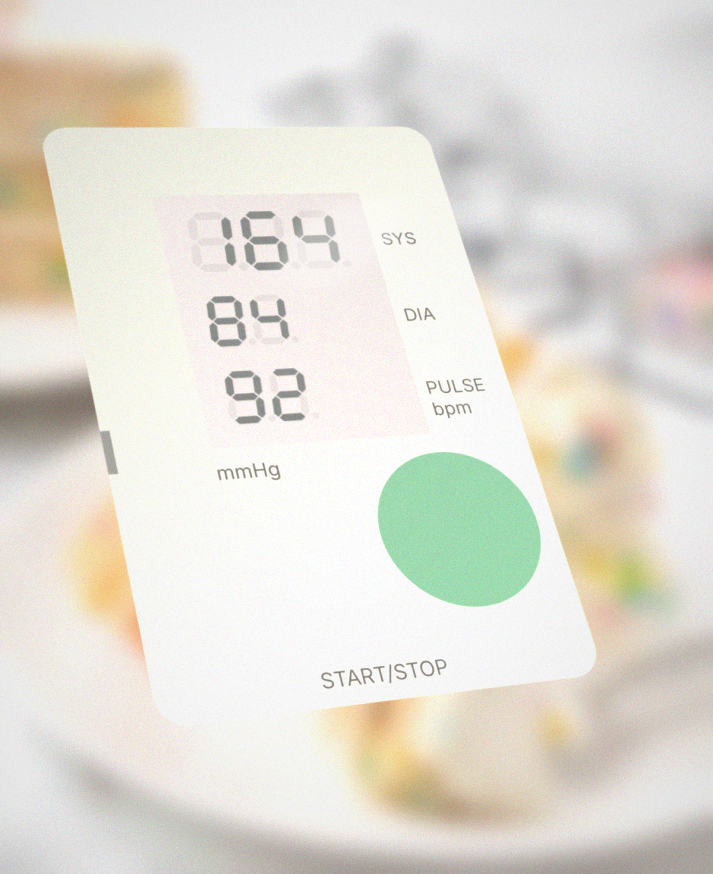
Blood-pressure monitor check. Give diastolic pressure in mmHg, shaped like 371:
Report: 84
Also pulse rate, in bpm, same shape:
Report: 92
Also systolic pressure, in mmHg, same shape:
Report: 164
